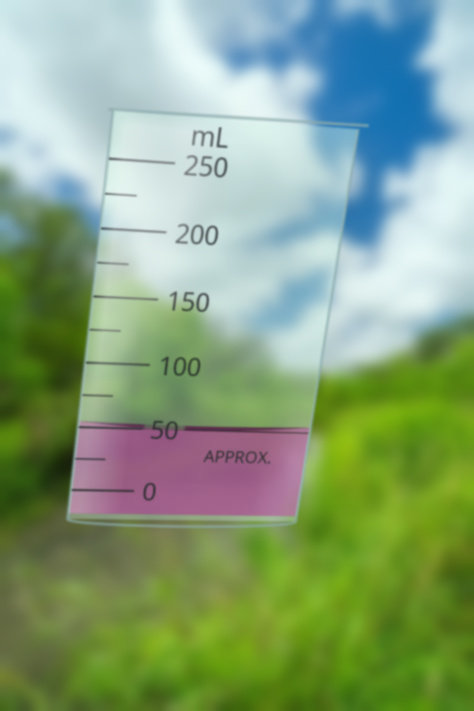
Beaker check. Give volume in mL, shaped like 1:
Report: 50
